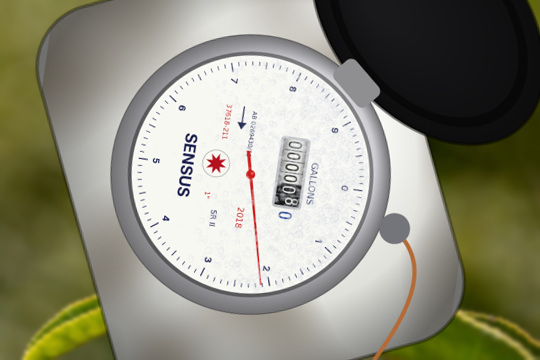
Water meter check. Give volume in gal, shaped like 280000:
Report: 82.1
